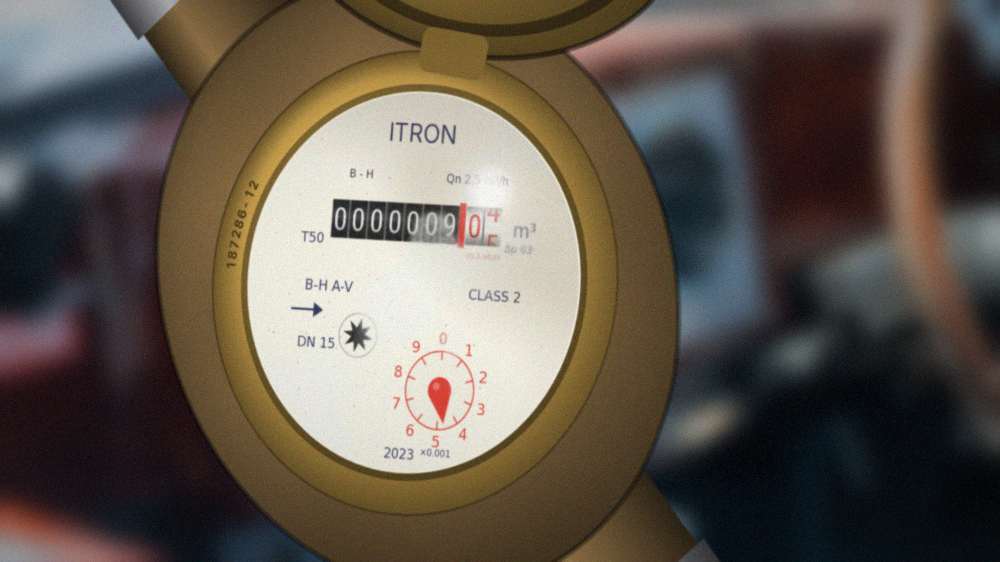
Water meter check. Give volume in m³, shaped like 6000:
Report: 9.044
